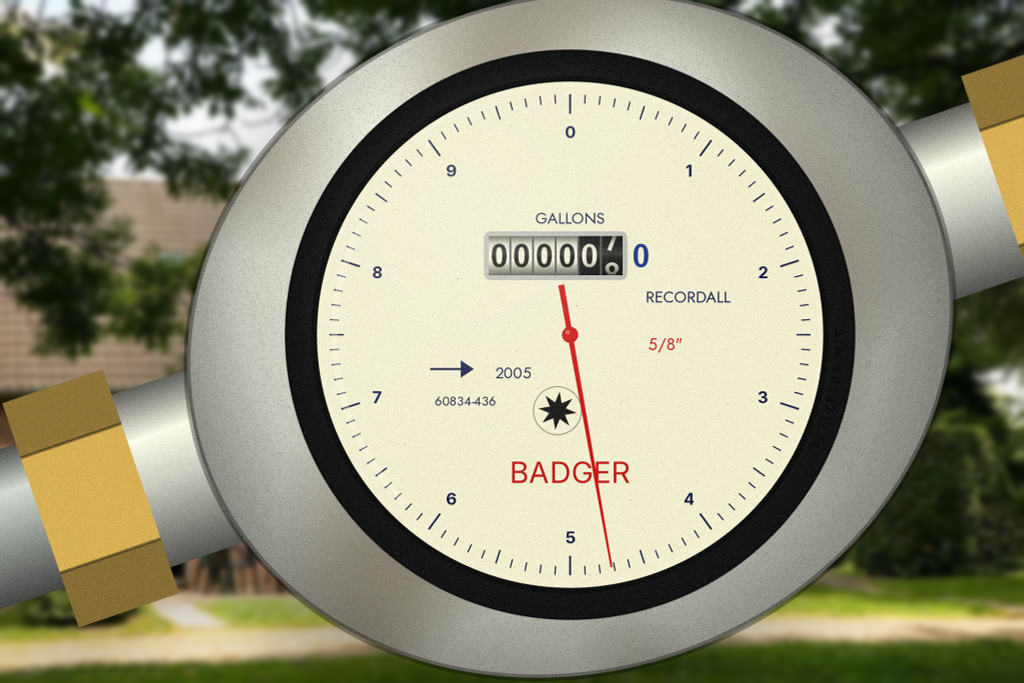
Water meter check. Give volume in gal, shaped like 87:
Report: 74.7
